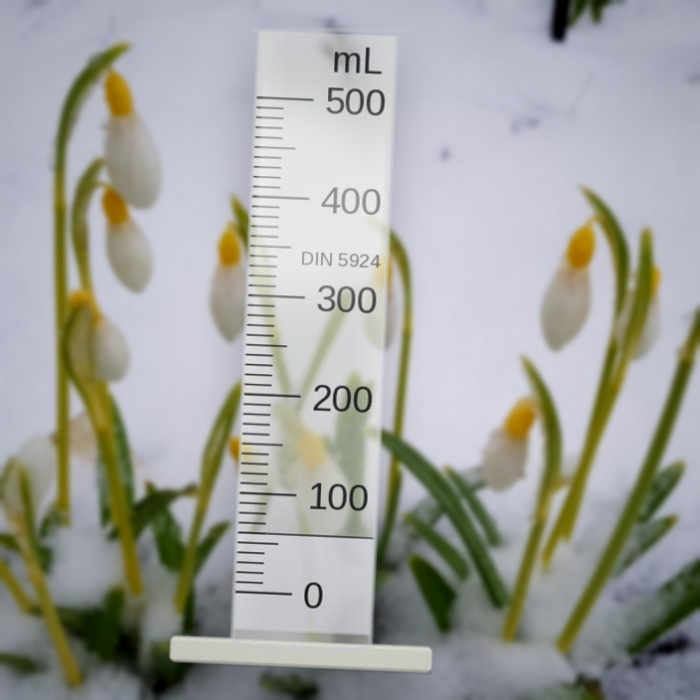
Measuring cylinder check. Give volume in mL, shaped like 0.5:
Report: 60
